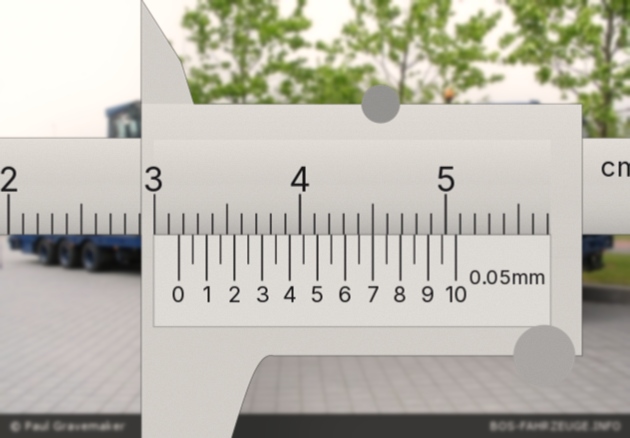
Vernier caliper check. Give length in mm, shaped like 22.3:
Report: 31.7
